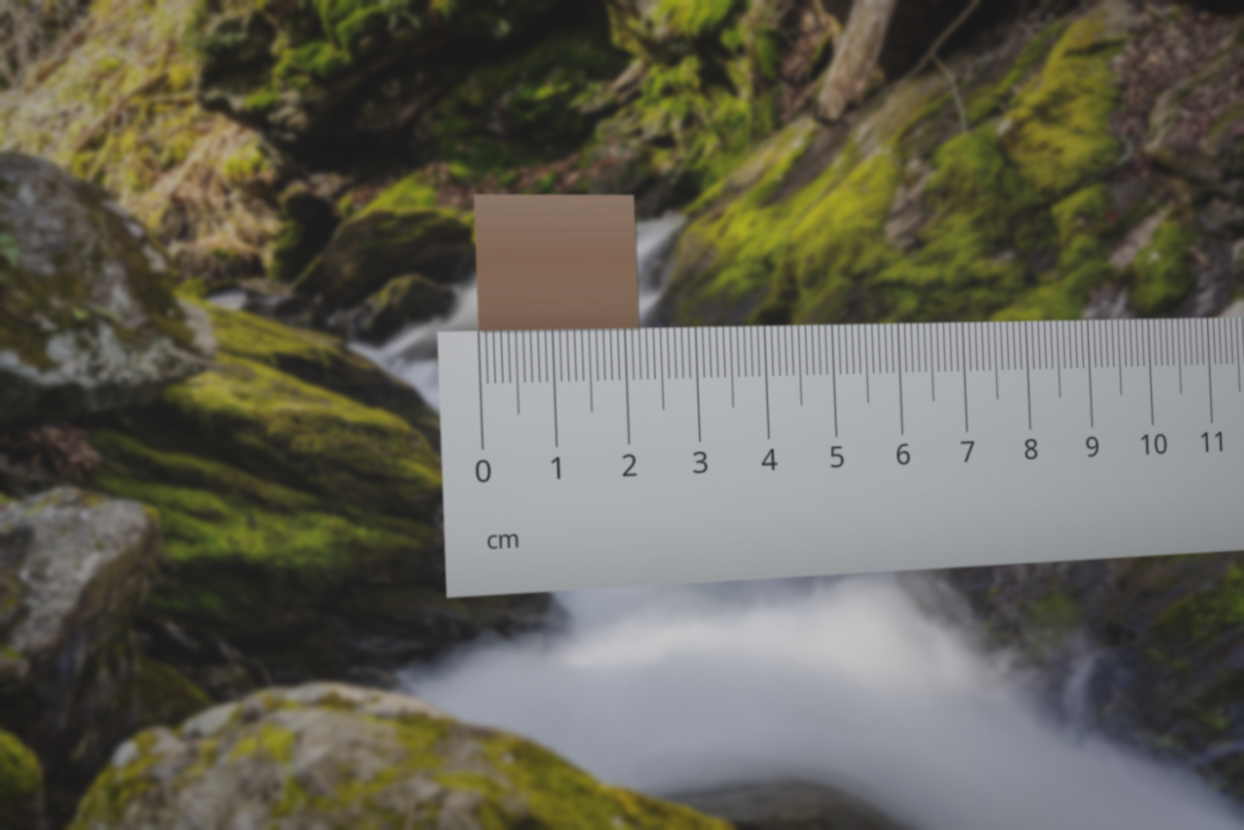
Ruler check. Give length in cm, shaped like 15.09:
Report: 2.2
